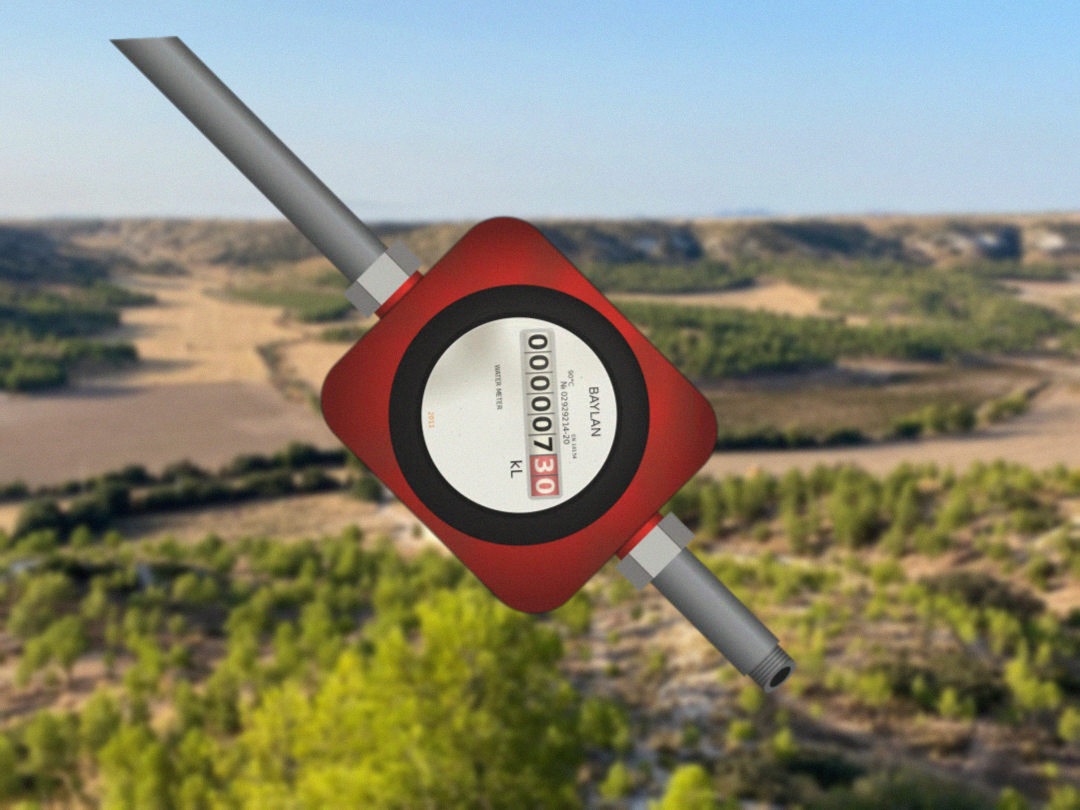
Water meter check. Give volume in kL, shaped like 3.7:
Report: 7.30
